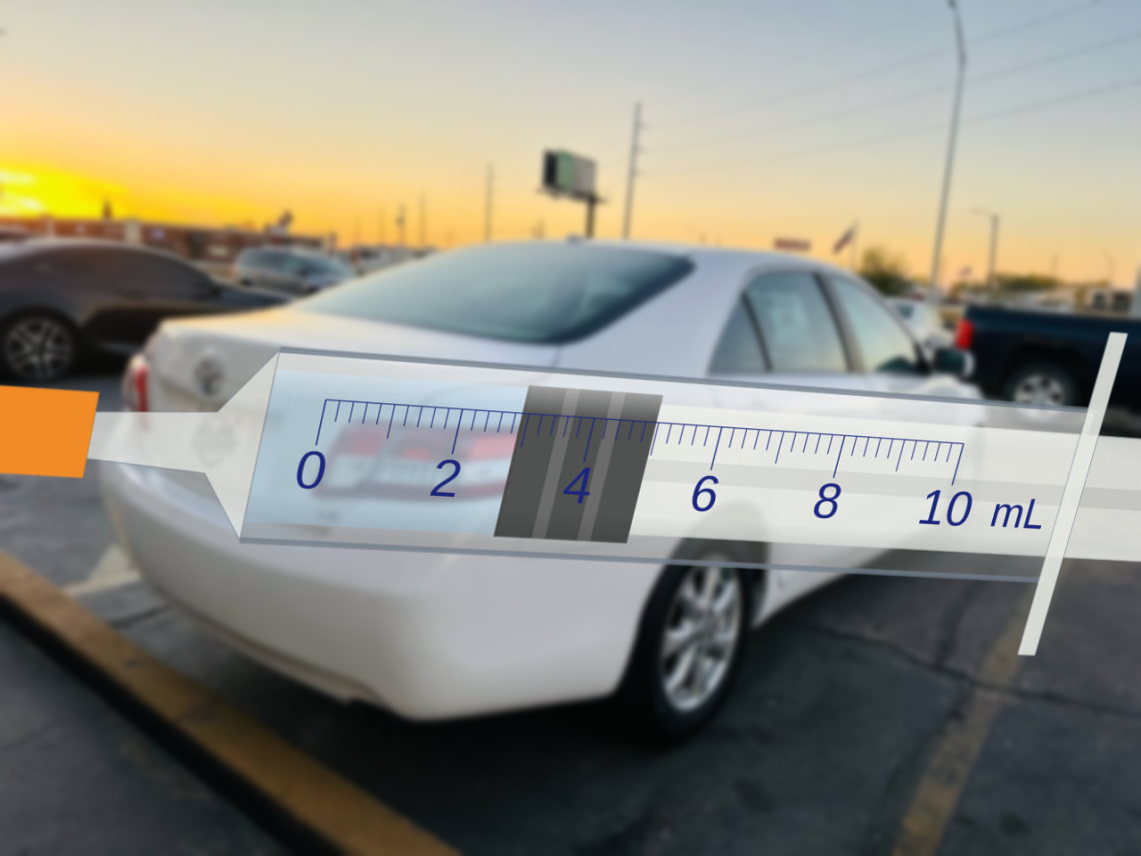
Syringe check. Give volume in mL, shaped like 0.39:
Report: 2.9
